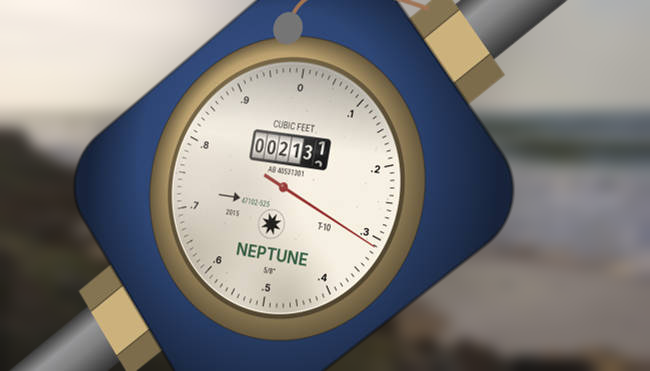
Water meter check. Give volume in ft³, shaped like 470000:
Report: 2131.31
